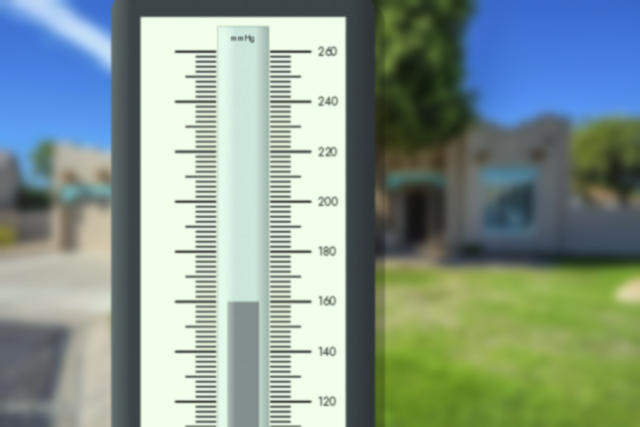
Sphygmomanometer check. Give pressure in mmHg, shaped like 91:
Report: 160
